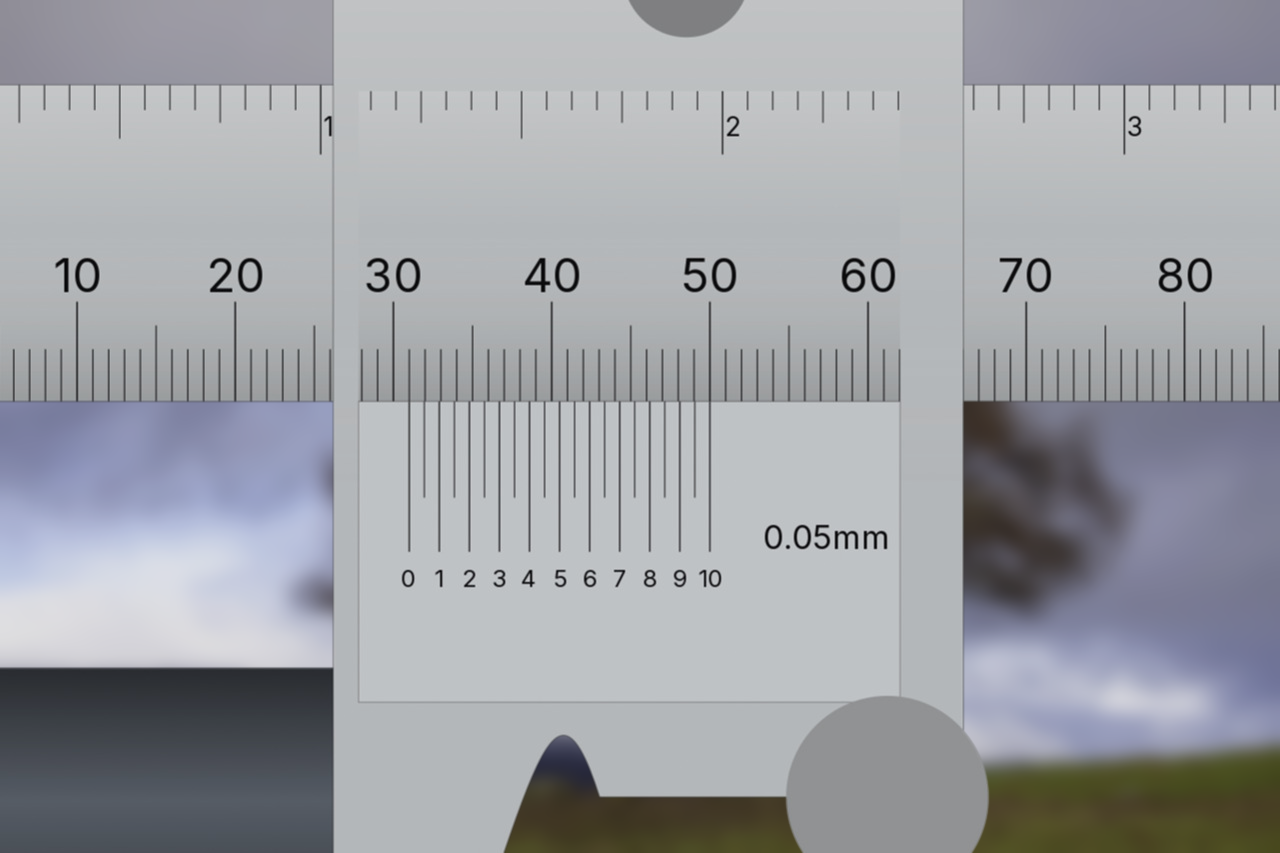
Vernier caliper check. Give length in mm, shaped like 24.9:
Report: 31.0
